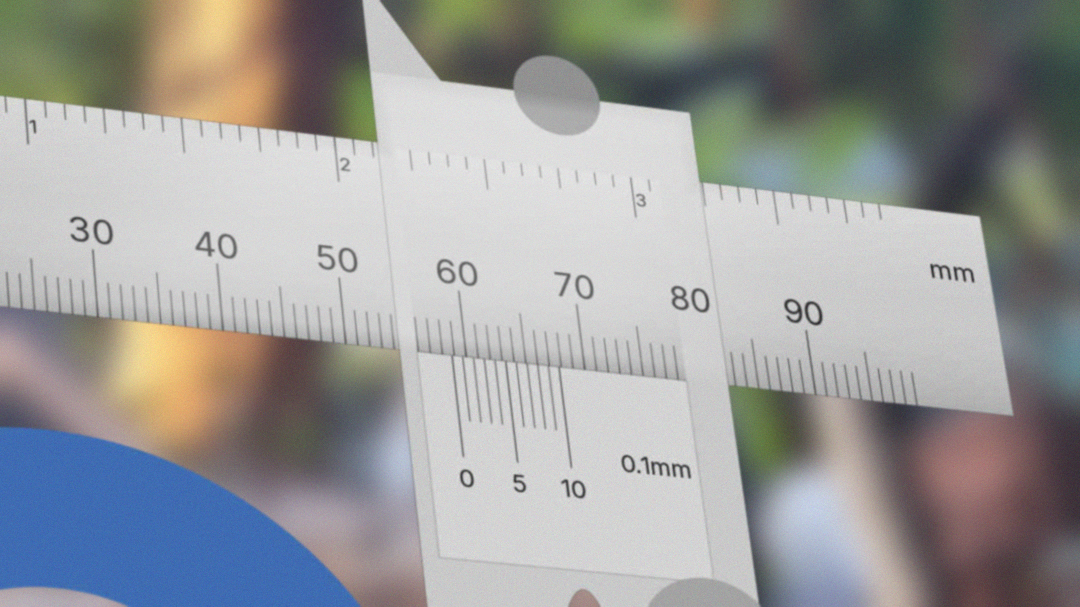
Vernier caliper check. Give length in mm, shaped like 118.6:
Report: 58.8
